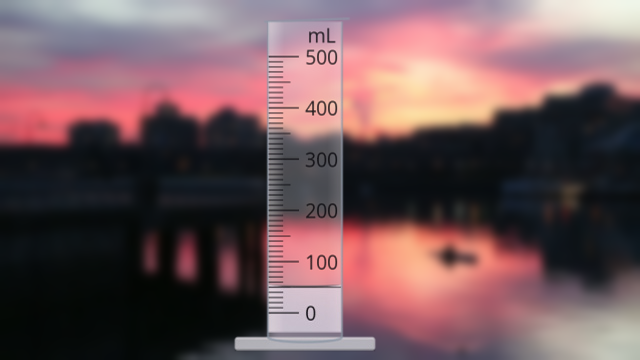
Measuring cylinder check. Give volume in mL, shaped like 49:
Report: 50
